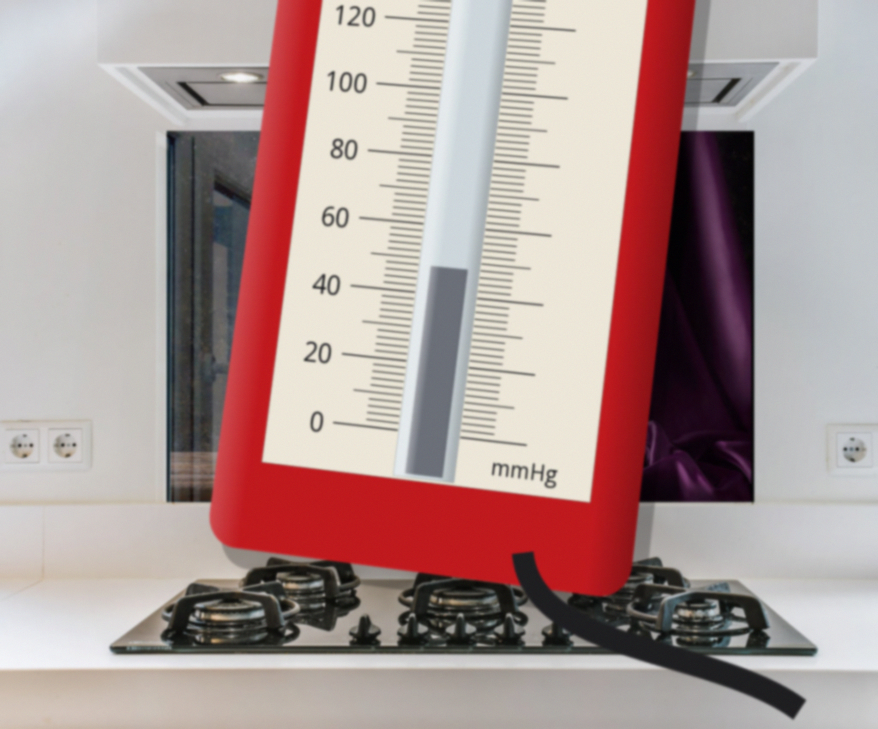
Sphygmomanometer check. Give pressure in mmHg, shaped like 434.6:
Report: 48
